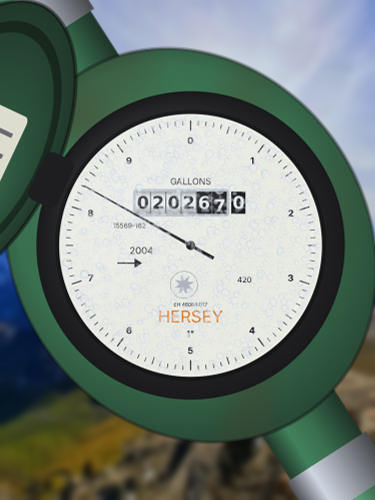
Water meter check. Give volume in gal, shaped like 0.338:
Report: 202668.3
